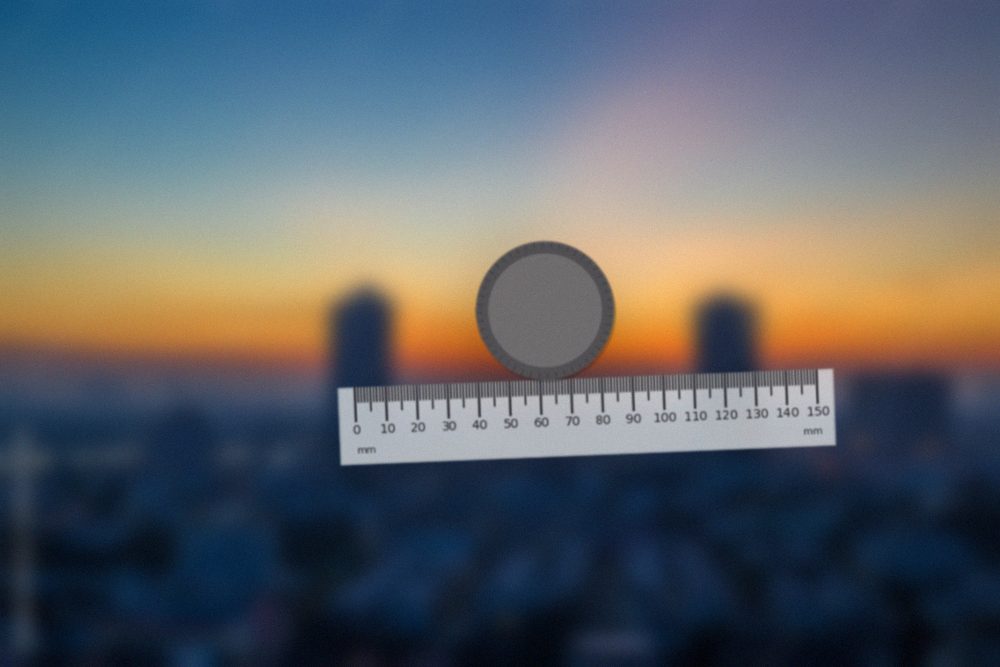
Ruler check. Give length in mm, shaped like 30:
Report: 45
